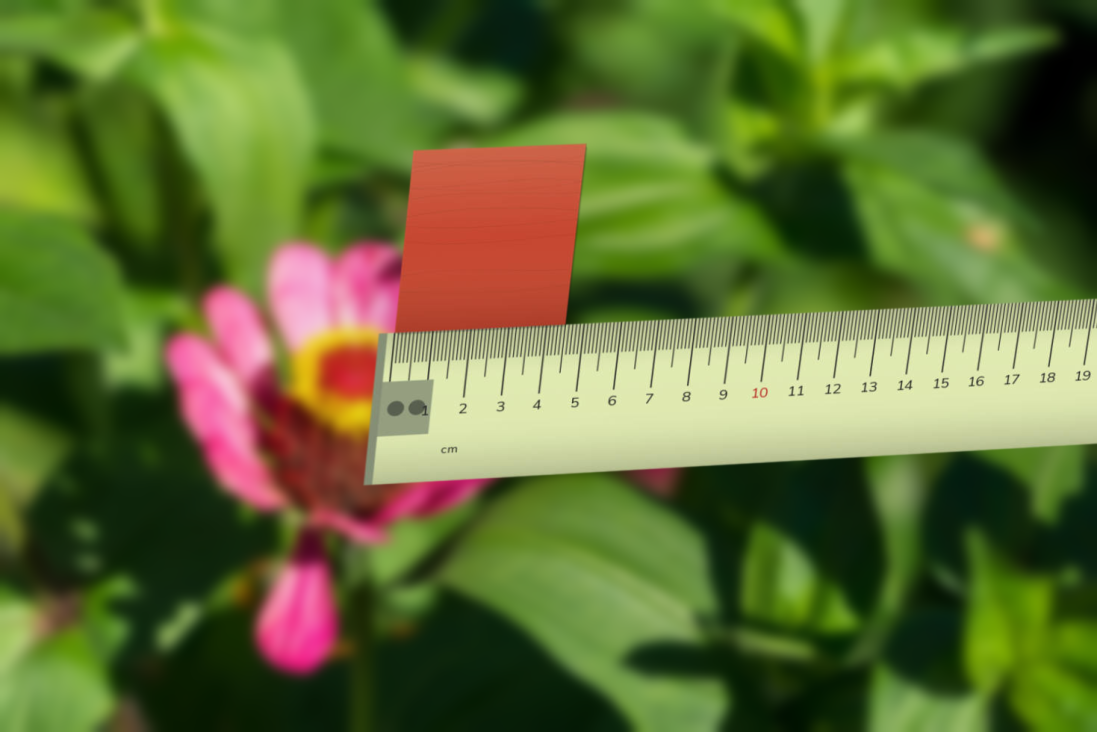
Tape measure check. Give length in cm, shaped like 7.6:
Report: 4.5
